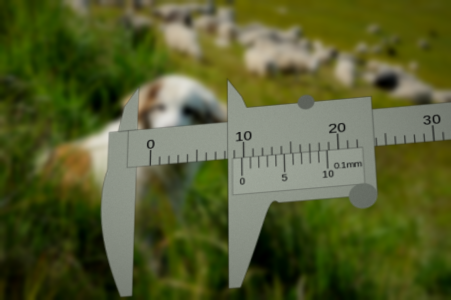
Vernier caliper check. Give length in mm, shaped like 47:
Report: 9.8
